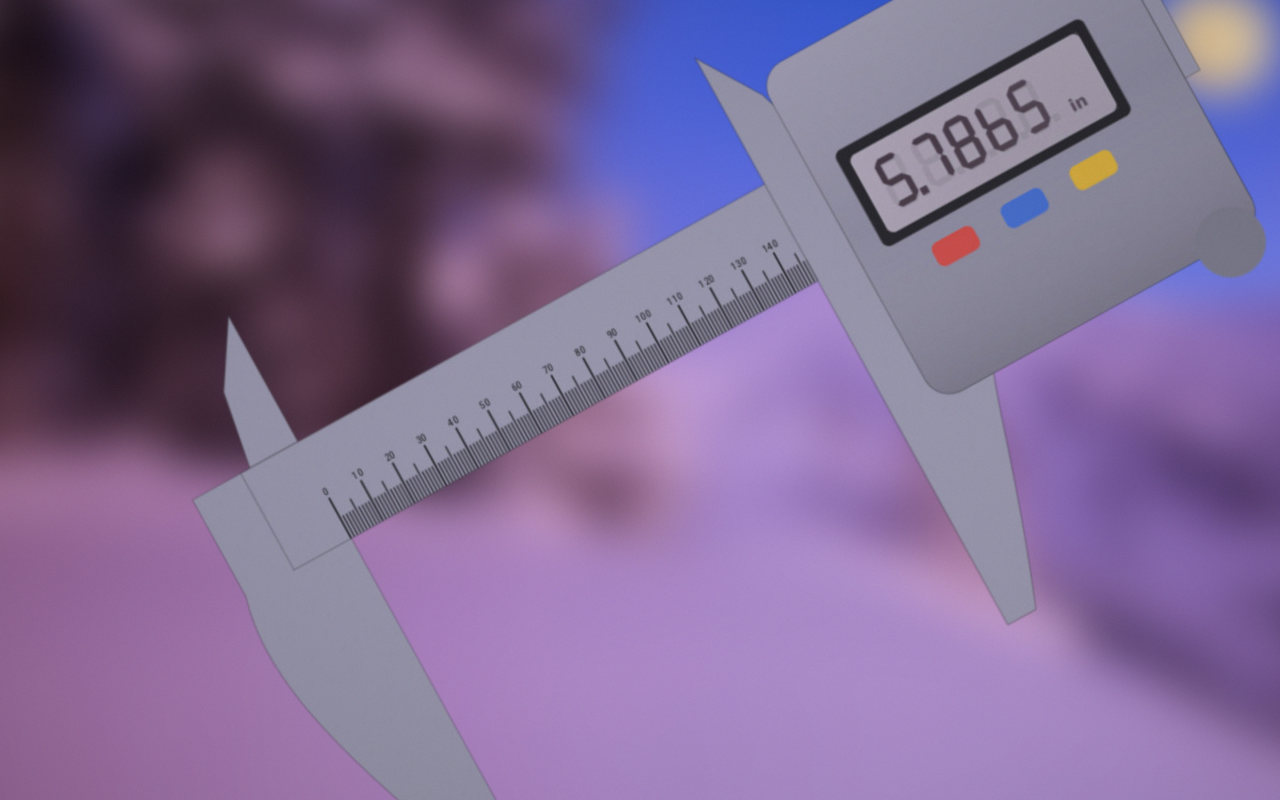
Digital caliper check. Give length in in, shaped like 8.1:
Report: 5.7865
